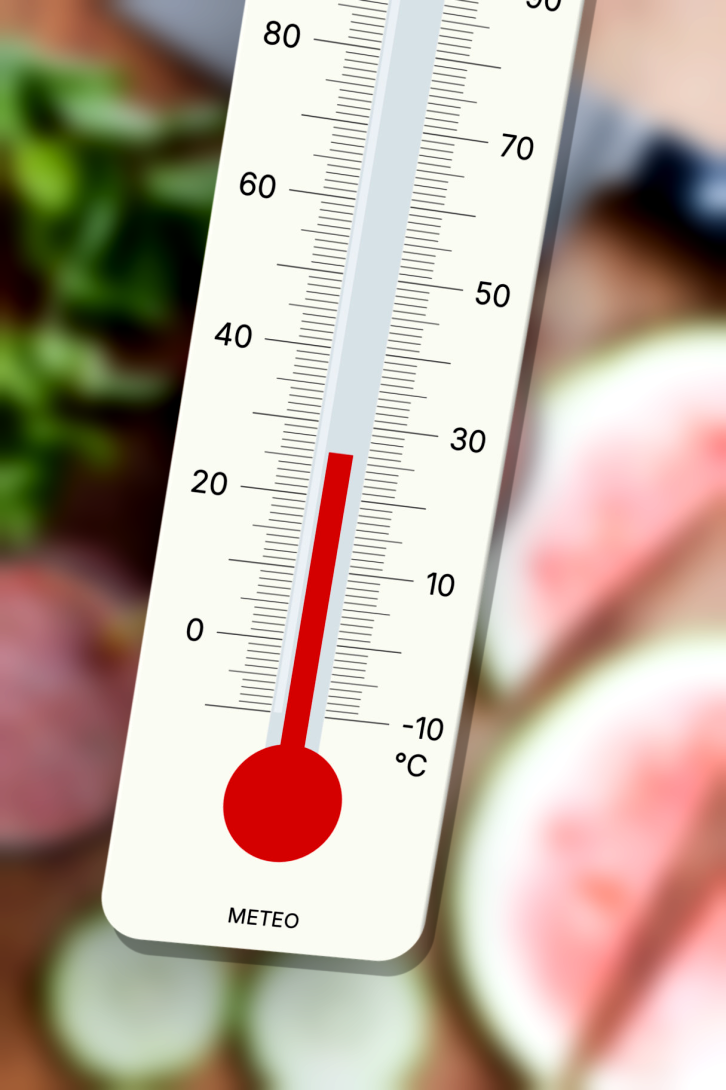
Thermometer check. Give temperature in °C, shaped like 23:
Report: 26
